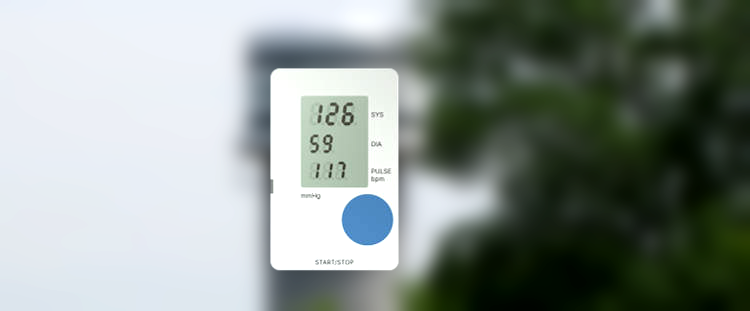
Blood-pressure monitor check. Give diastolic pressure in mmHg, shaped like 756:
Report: 59
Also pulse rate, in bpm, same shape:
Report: 117
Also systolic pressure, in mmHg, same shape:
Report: 126
